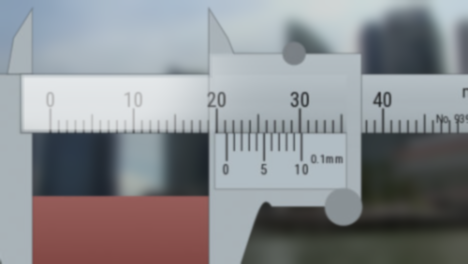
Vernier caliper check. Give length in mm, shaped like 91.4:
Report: 21.2
